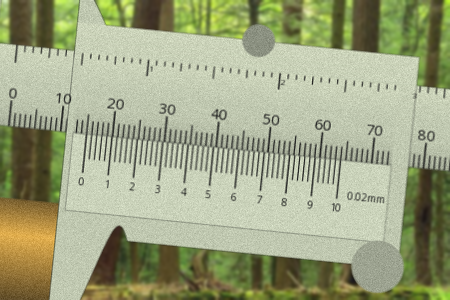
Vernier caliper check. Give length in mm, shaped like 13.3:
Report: 15.0
